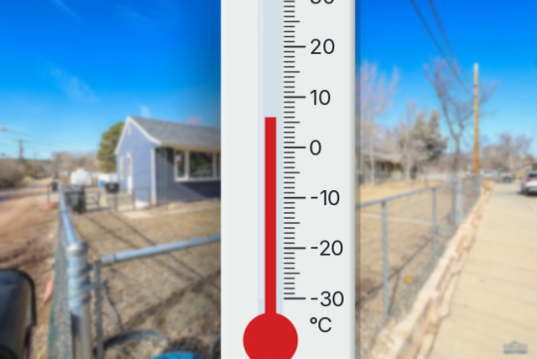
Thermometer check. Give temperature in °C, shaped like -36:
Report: 6
